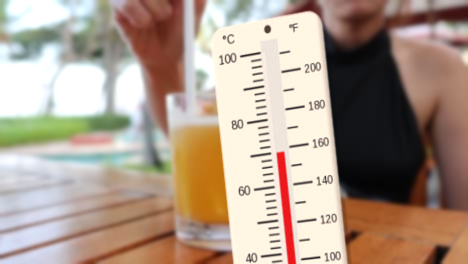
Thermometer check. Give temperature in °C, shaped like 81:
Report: 70
